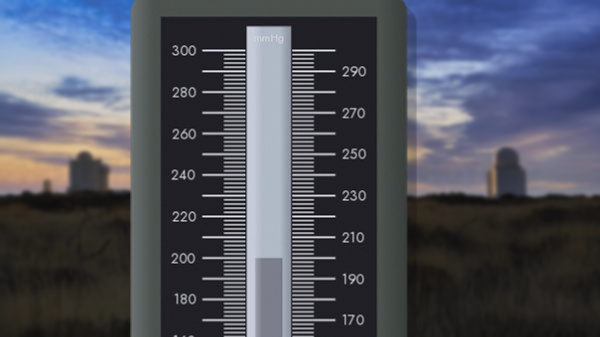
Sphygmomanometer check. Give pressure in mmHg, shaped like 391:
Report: 200
